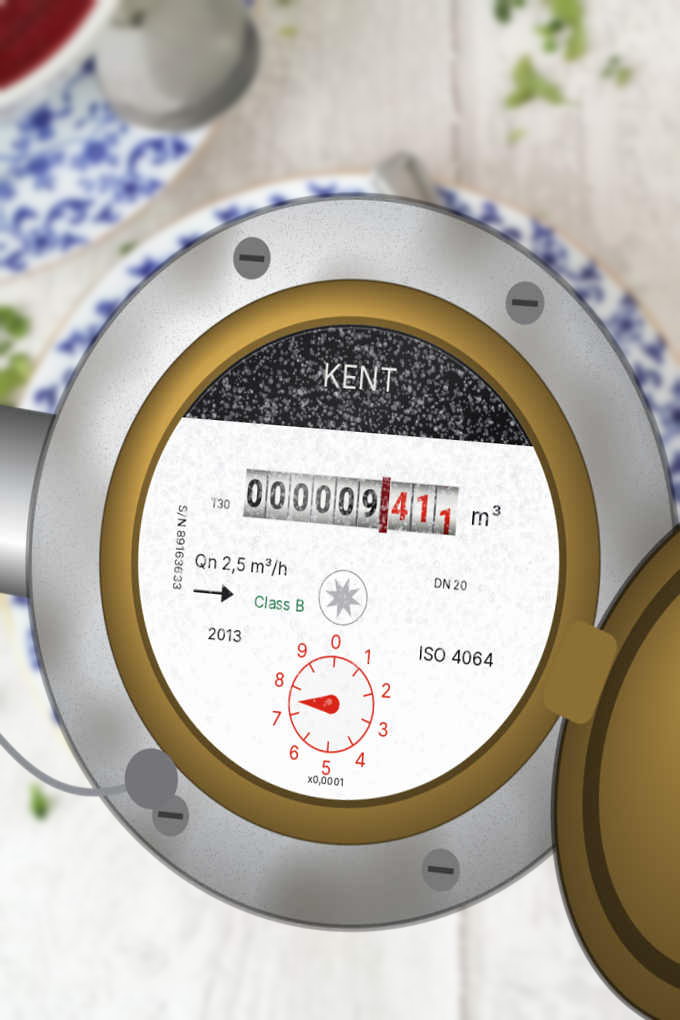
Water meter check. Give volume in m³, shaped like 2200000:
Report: 9.4107
